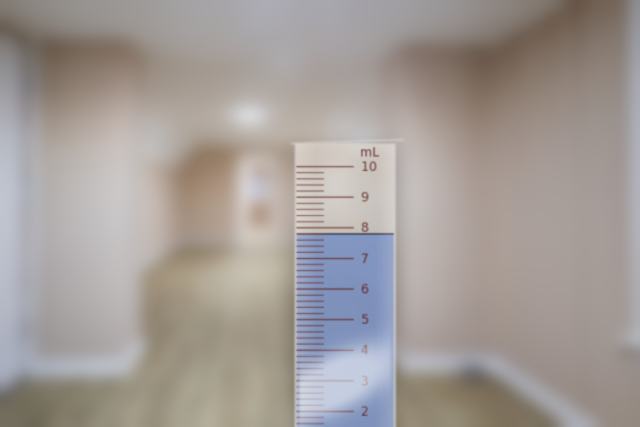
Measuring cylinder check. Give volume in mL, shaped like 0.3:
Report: 7.8
